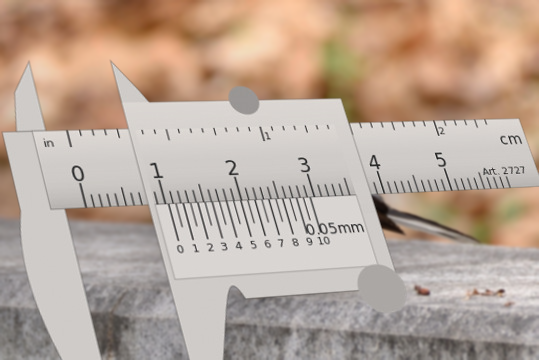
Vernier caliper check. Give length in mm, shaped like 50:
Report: 10.4
